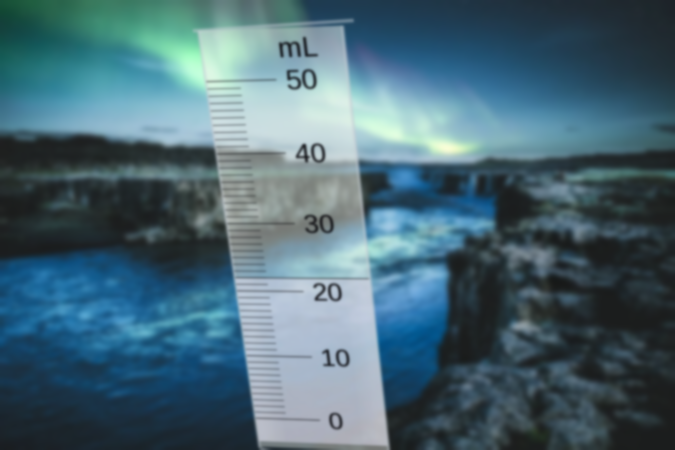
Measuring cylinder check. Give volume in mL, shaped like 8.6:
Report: 22
